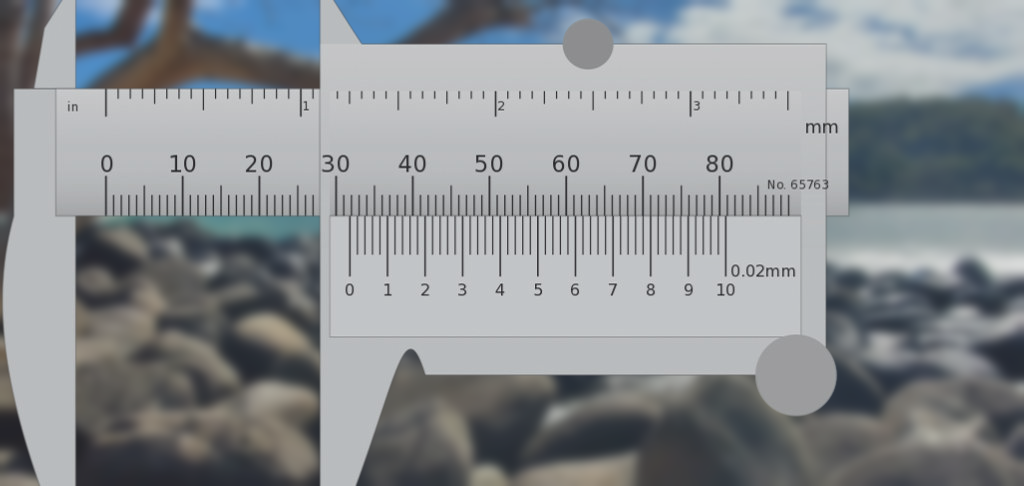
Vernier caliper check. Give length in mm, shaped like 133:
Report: 31.8
